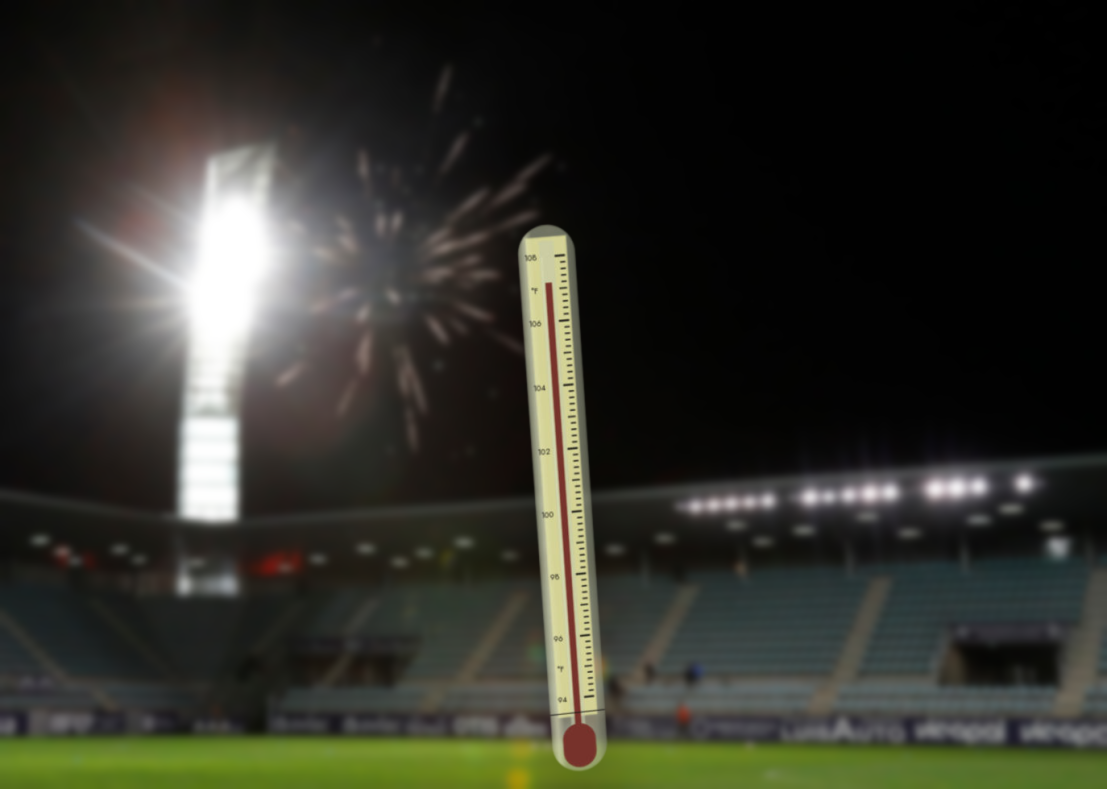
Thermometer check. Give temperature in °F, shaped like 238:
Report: 107.2
